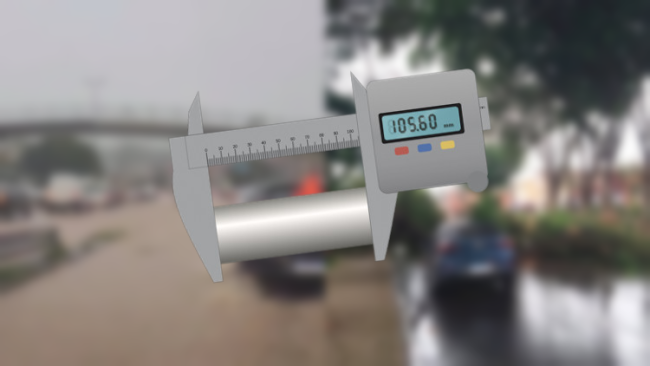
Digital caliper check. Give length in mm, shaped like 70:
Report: 105.60
